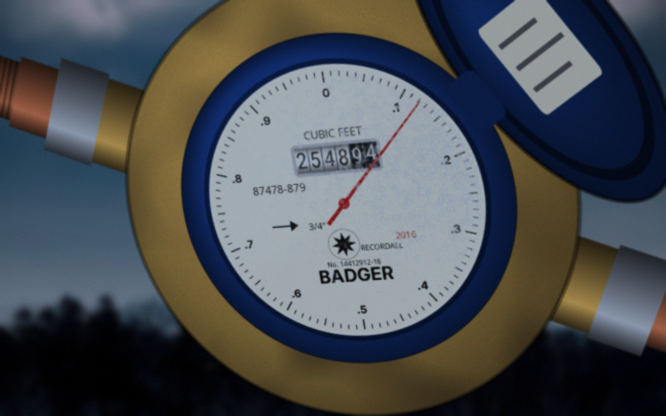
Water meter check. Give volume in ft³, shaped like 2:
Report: 254894.12
